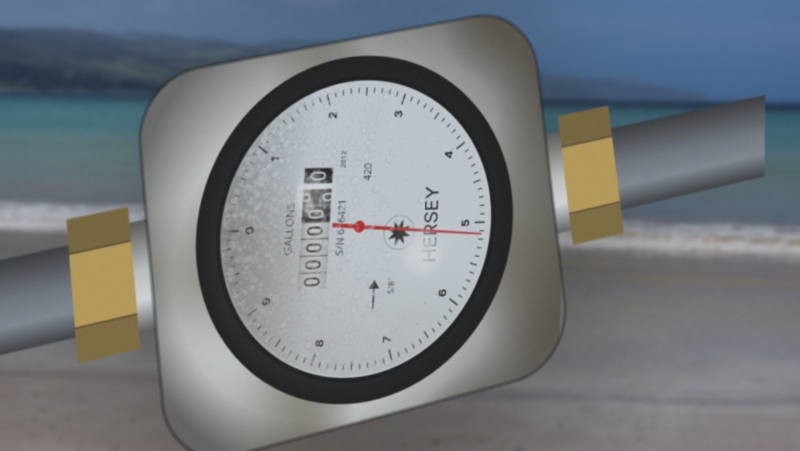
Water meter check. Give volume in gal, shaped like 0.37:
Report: 85.1
